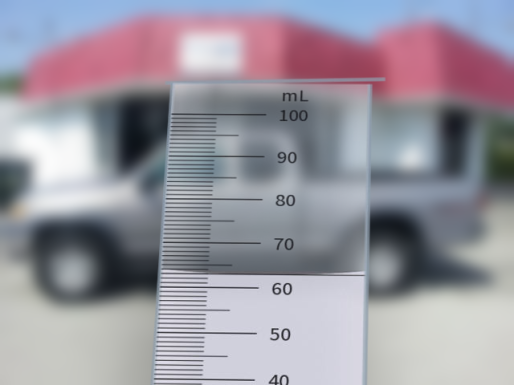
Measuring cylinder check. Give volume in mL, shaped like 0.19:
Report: 63
